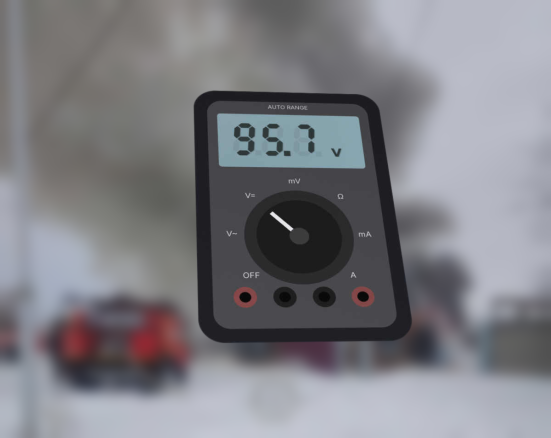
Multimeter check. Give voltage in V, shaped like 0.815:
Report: 95.7
